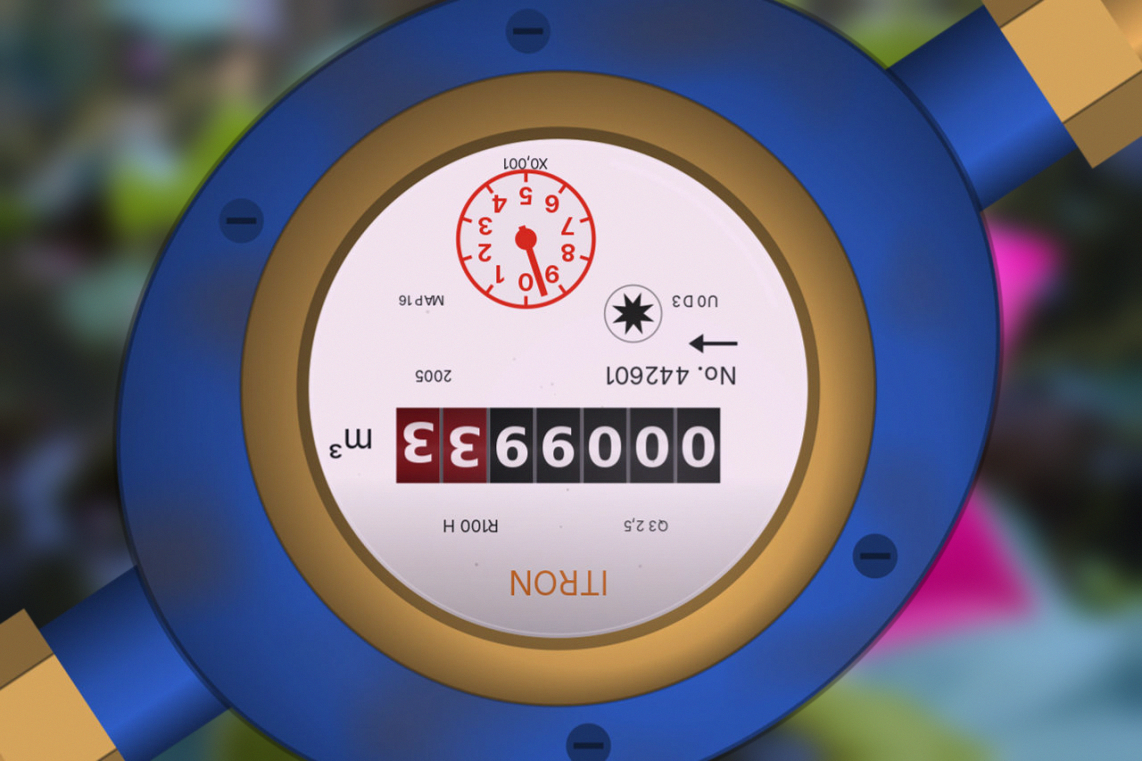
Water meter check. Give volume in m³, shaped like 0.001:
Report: 99.329
